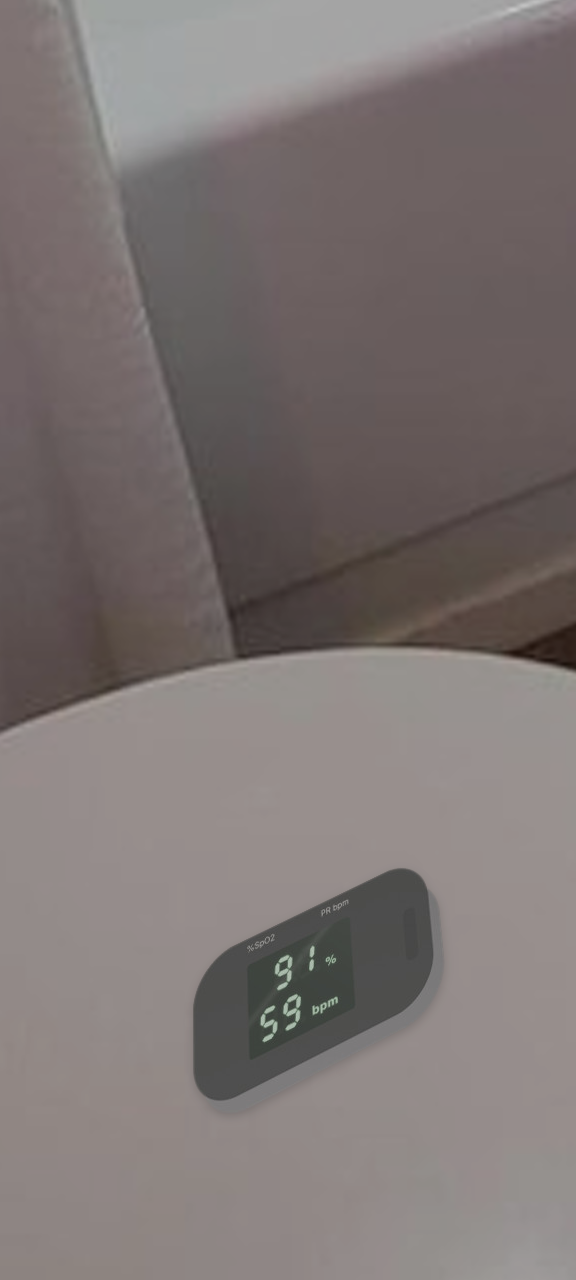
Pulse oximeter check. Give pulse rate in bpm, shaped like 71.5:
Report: 59
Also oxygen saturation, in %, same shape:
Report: 91
